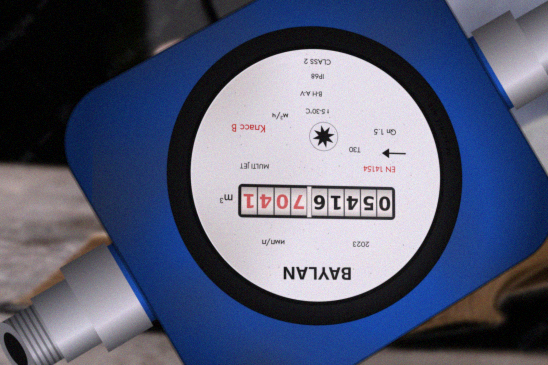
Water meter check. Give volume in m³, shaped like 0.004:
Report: 5416.7041
